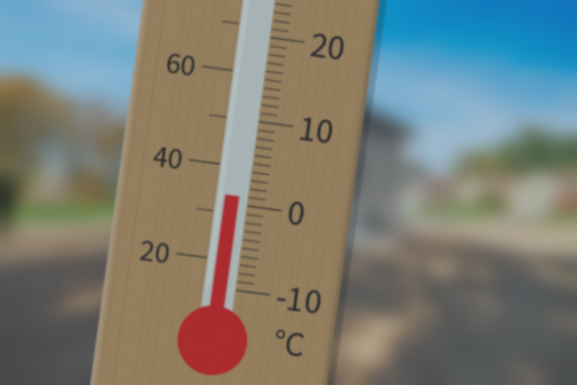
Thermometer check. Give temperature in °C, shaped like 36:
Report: 1
